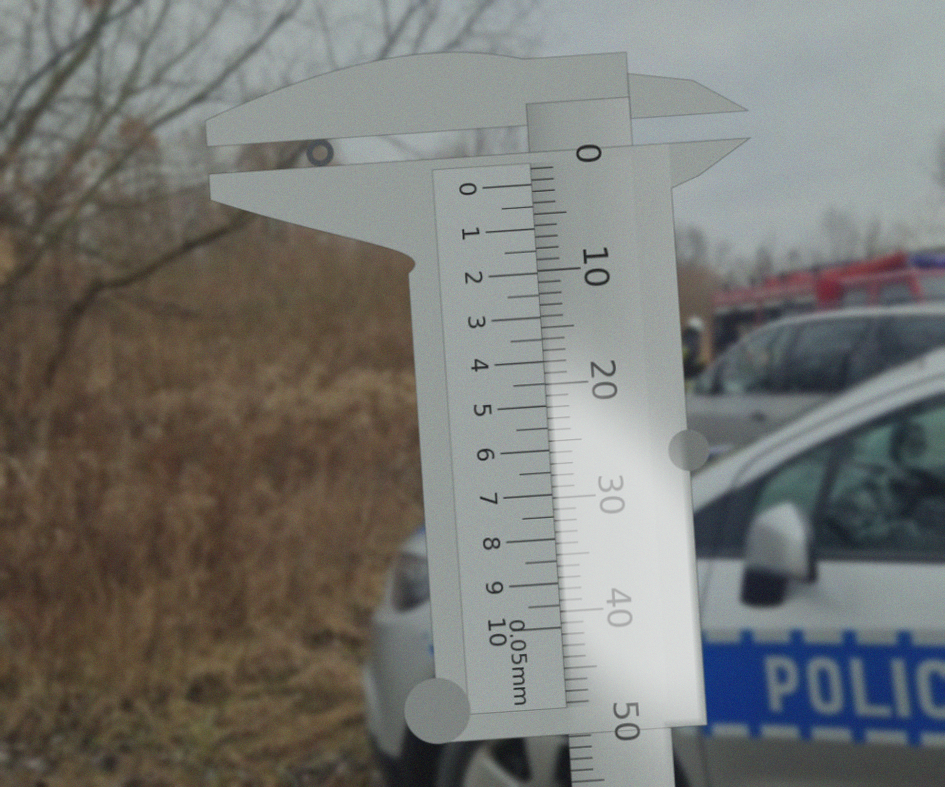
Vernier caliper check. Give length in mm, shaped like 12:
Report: 2.4
